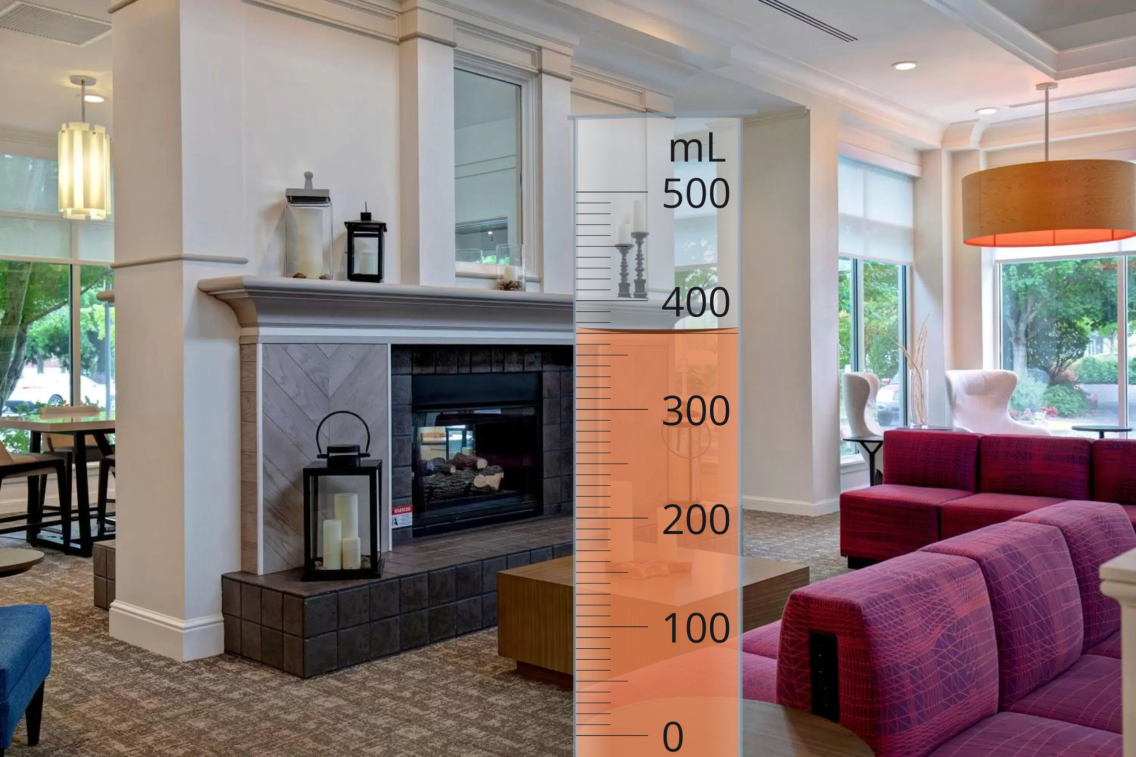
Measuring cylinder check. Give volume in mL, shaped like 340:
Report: 370
